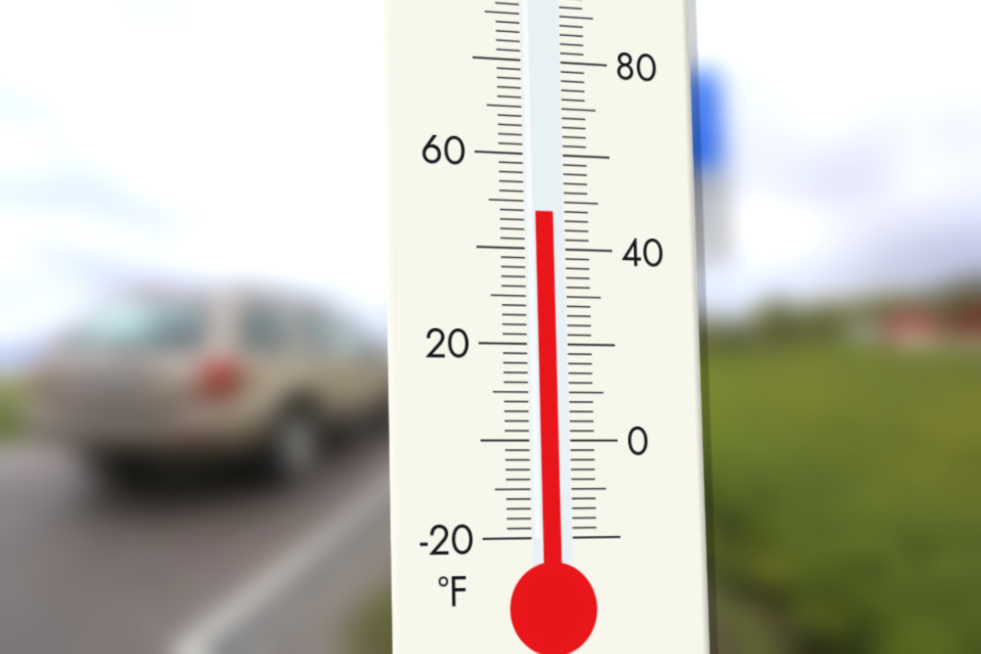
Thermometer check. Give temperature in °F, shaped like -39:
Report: 48
